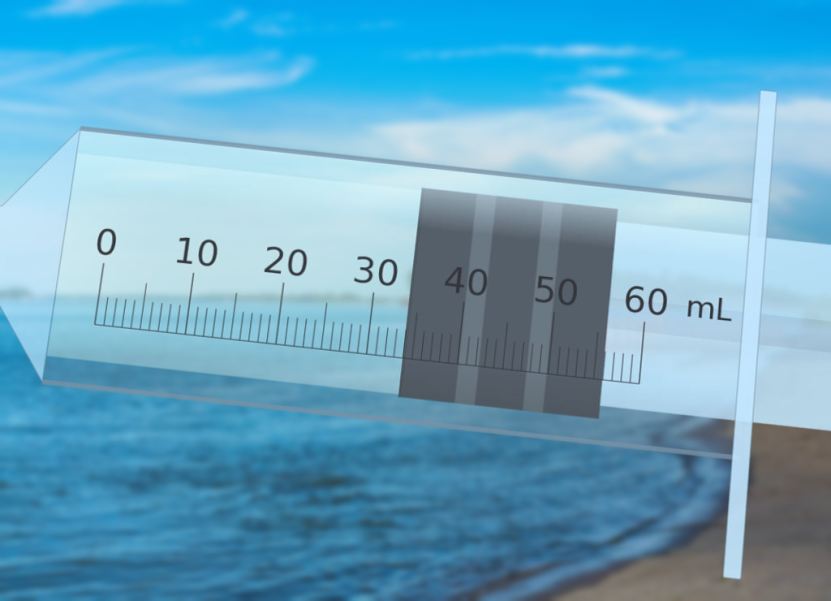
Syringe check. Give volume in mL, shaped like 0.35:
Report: 34
